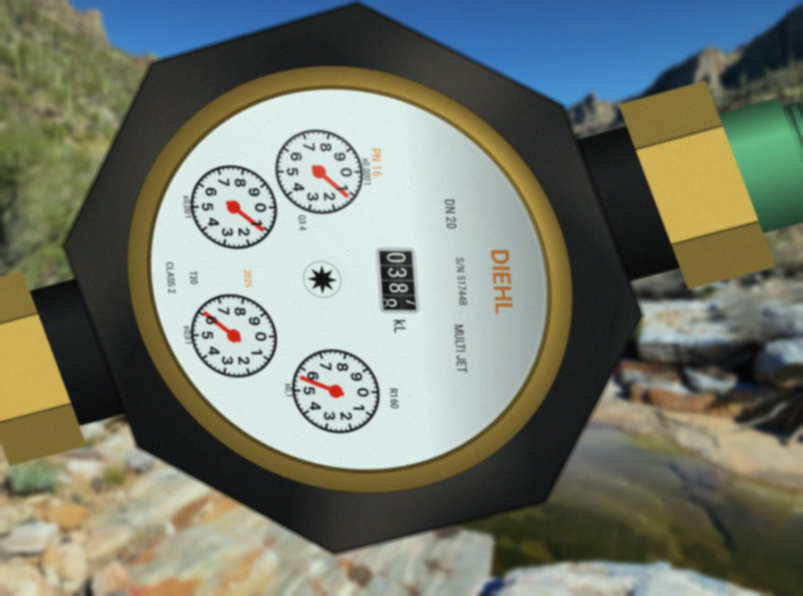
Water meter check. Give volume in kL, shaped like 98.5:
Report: 387.5611
